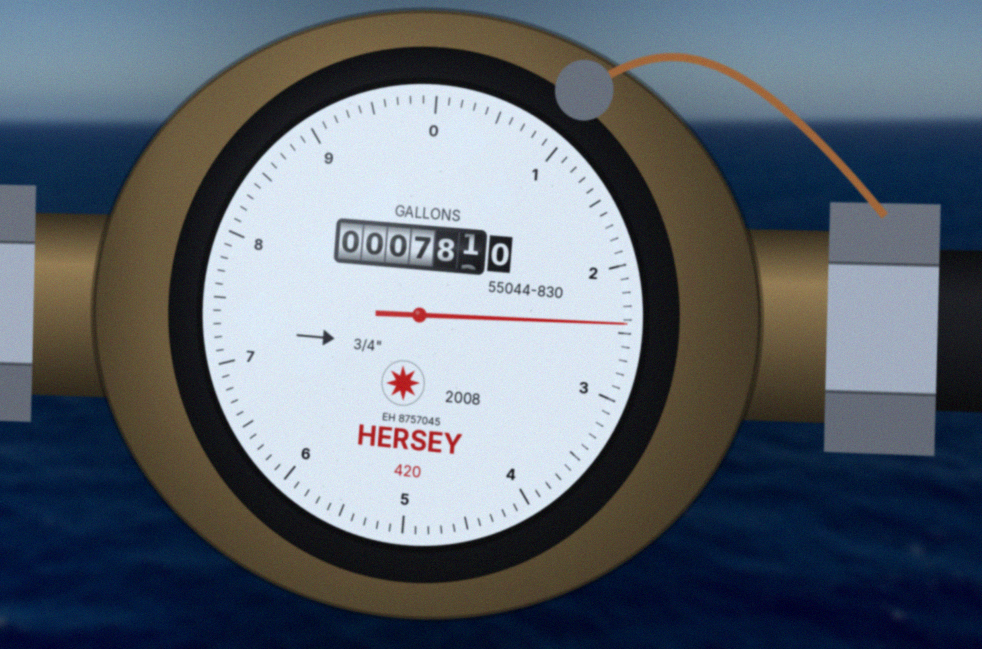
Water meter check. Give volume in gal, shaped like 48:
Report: 7812.4
